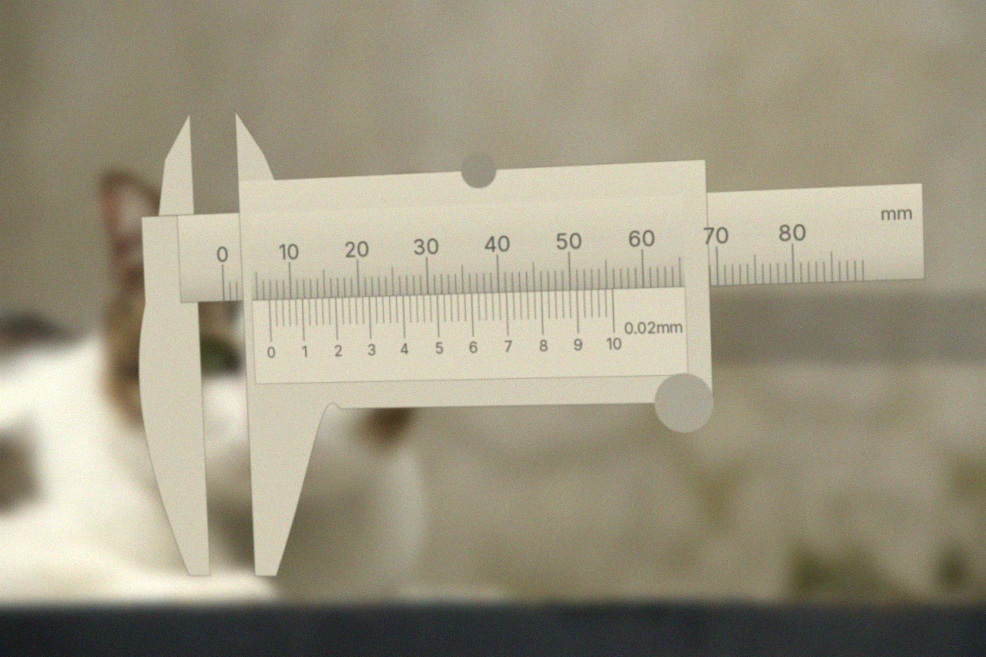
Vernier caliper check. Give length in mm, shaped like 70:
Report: 6.8
